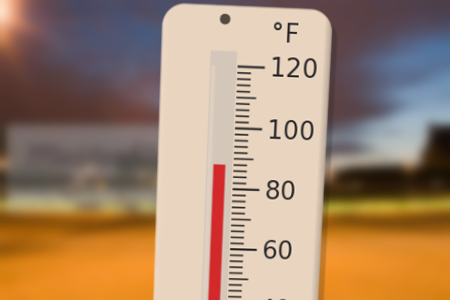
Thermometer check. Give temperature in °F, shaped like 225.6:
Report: 88
